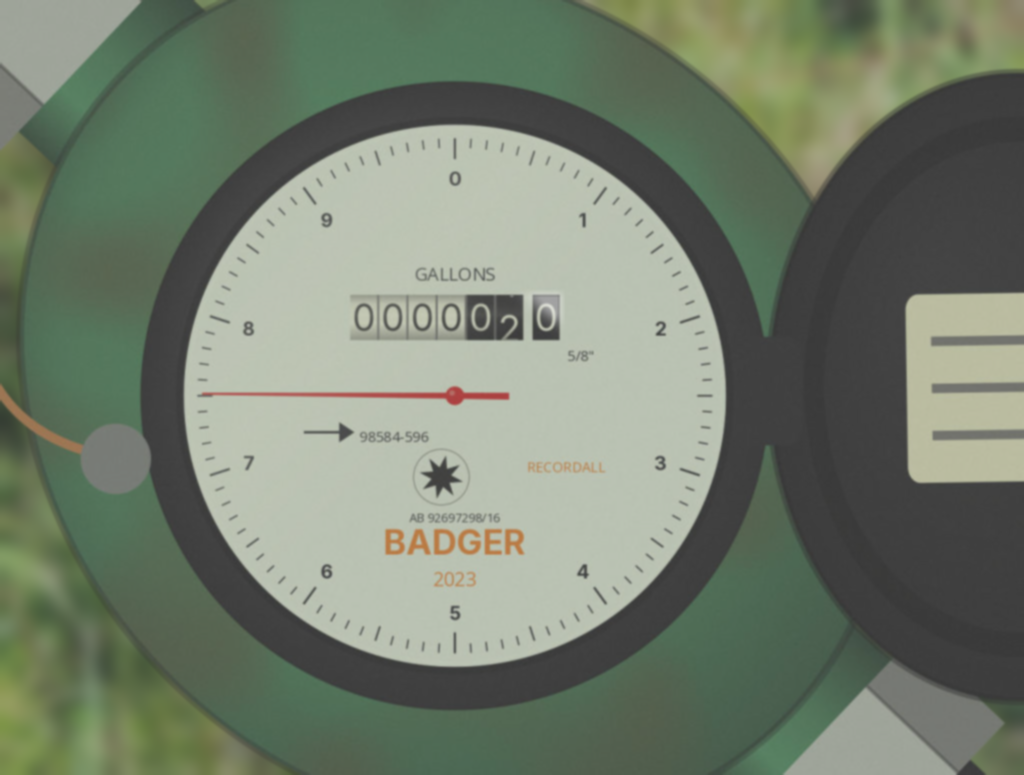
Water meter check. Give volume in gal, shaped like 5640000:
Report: 17.5
